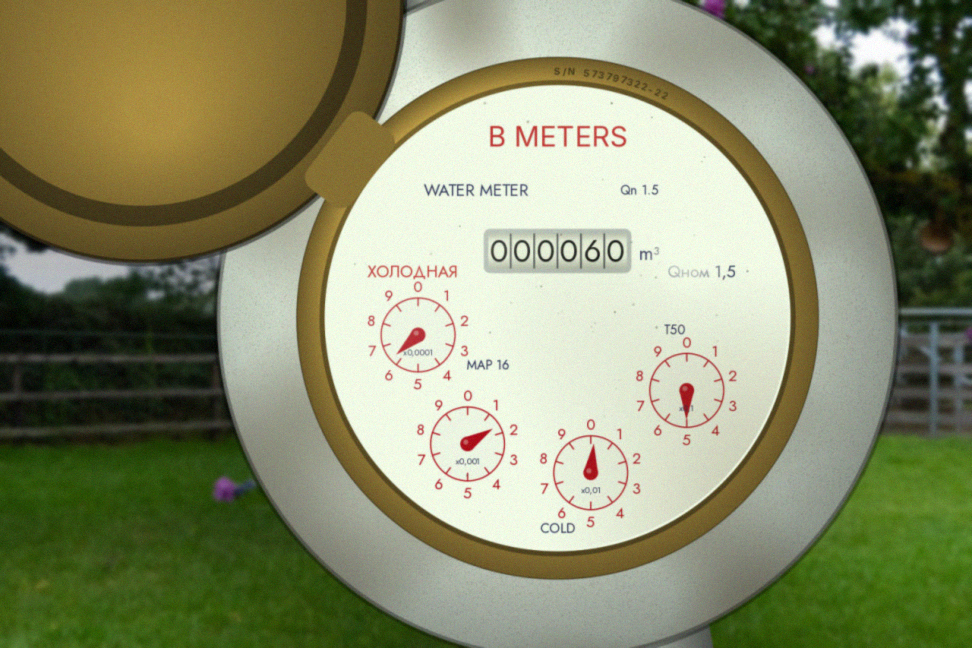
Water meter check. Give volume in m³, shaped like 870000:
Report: 60.5016
